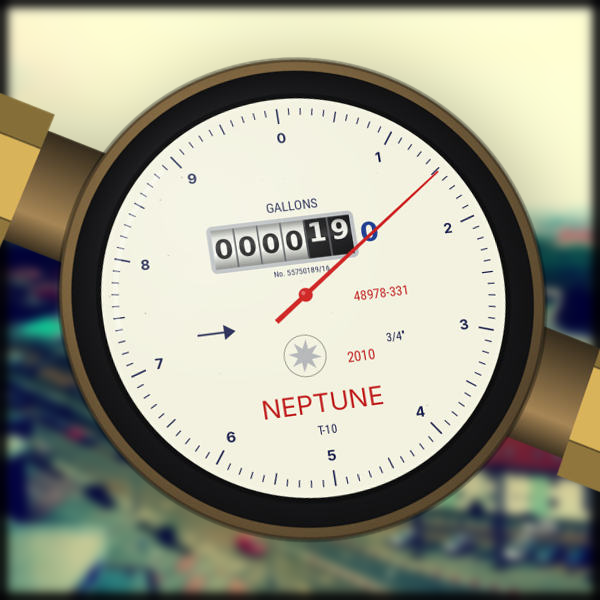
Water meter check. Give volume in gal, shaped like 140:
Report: 191.5
